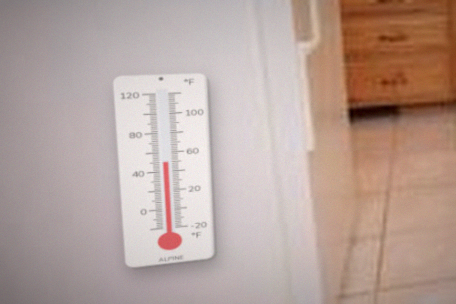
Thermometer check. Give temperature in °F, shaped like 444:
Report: 50
